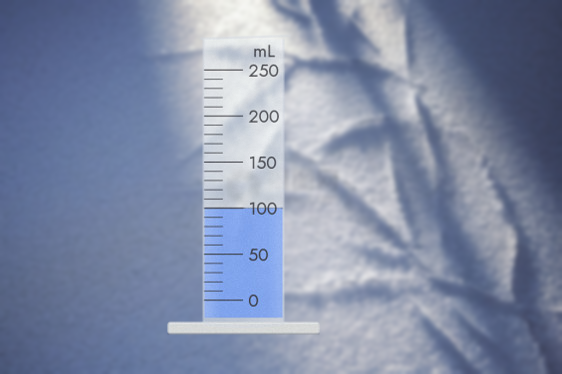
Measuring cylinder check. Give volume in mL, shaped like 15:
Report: 100
